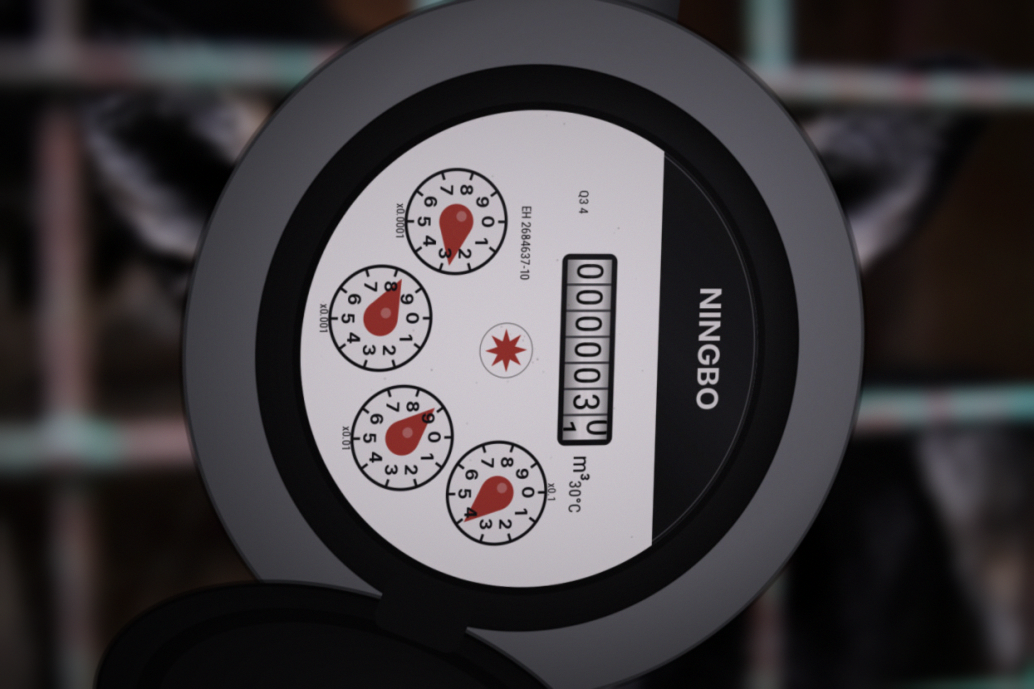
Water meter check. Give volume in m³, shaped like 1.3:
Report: 30.3882
